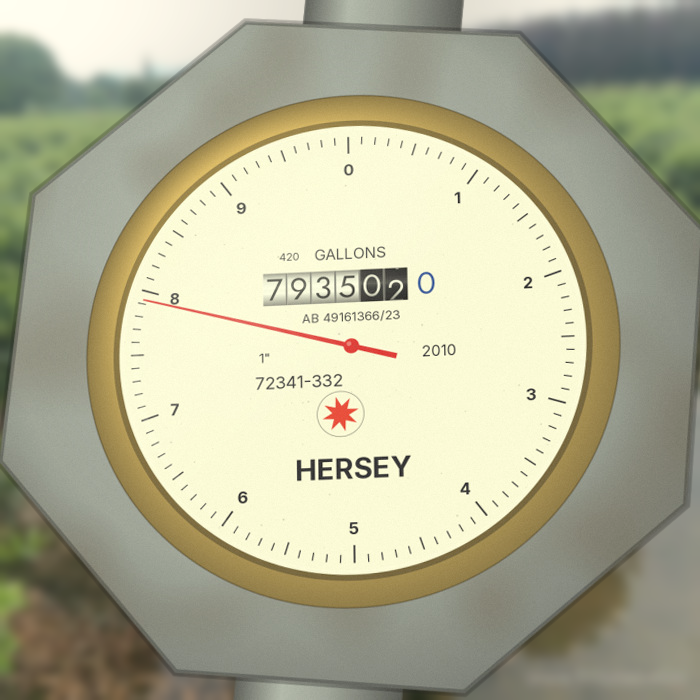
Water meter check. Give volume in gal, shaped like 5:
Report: 7935017.9
